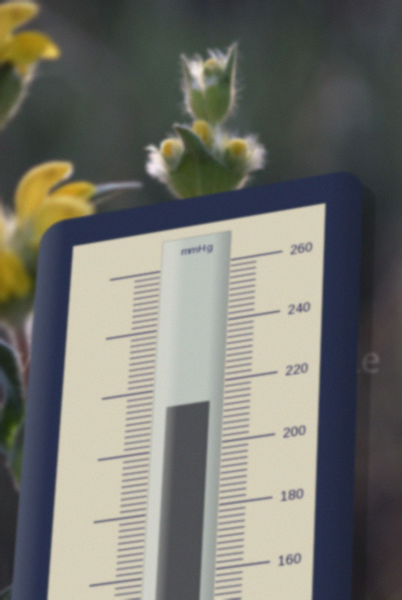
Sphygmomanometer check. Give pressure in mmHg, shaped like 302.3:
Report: 214
